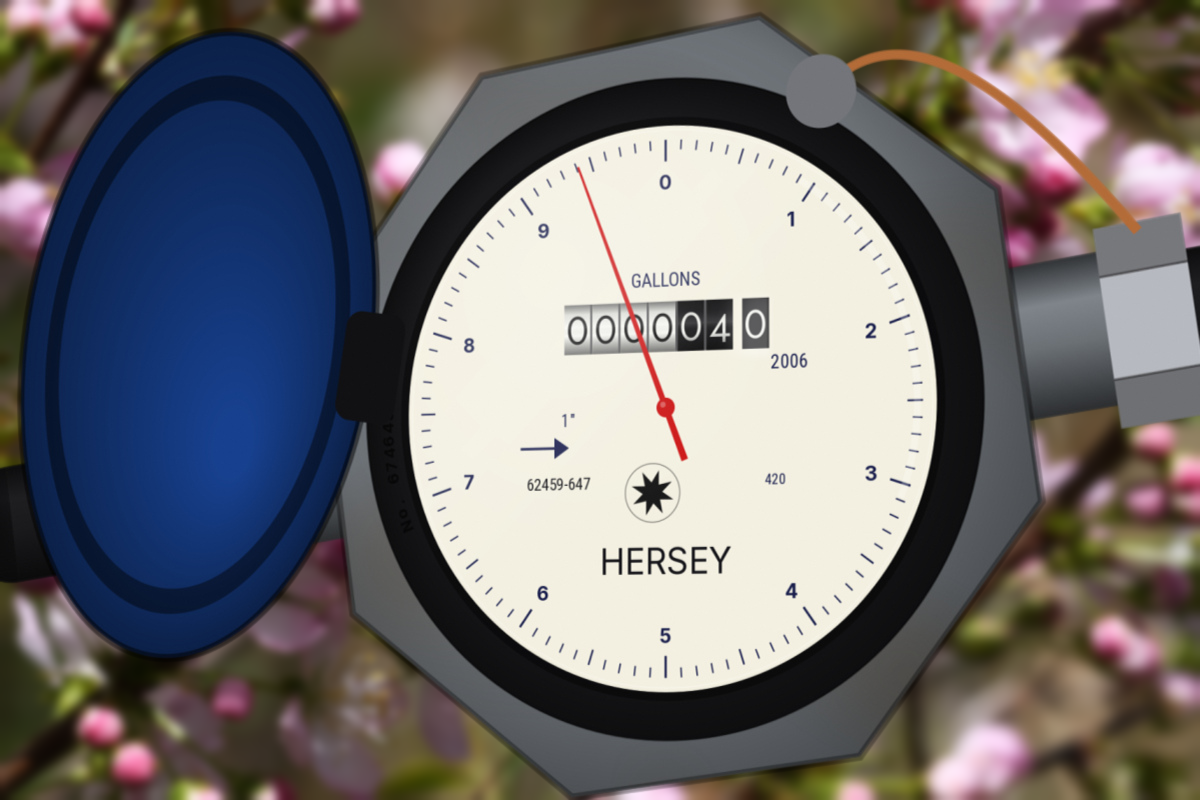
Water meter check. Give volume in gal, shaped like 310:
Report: 39.4
